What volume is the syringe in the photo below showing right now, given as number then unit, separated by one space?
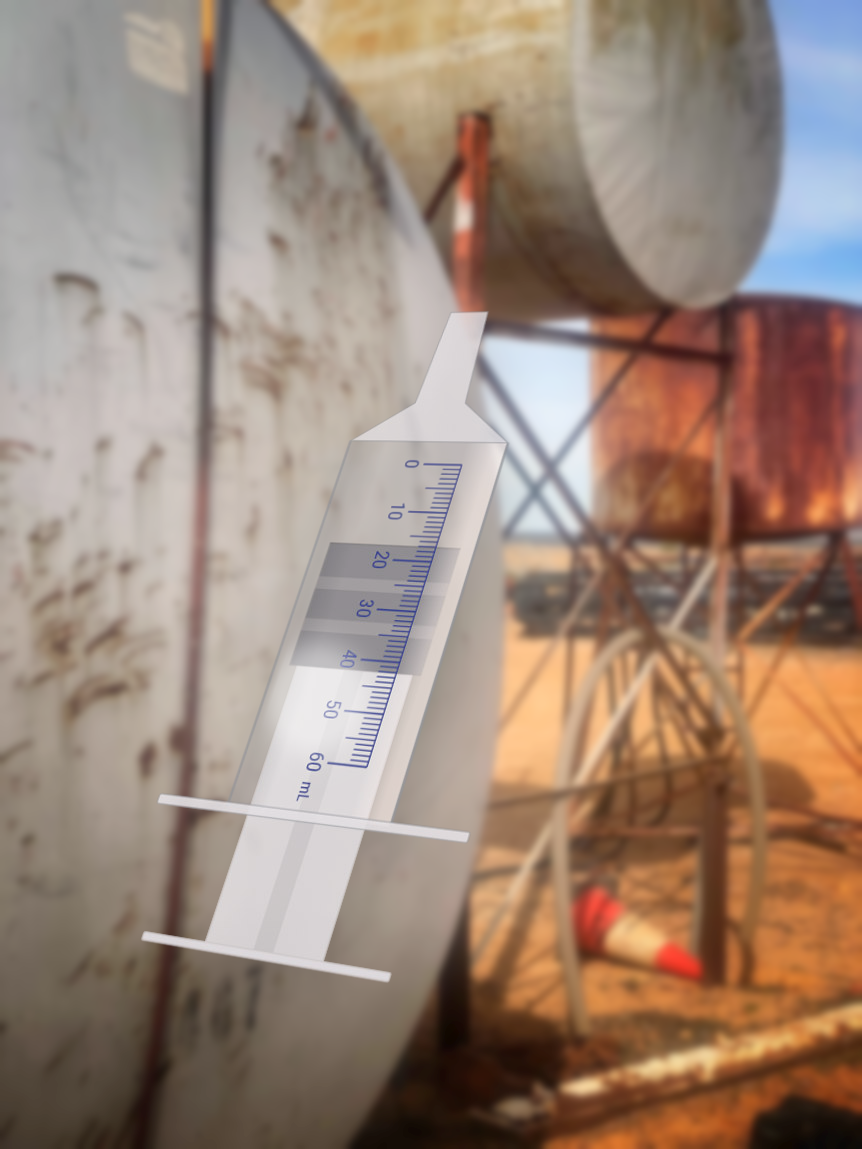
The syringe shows 17 mL
